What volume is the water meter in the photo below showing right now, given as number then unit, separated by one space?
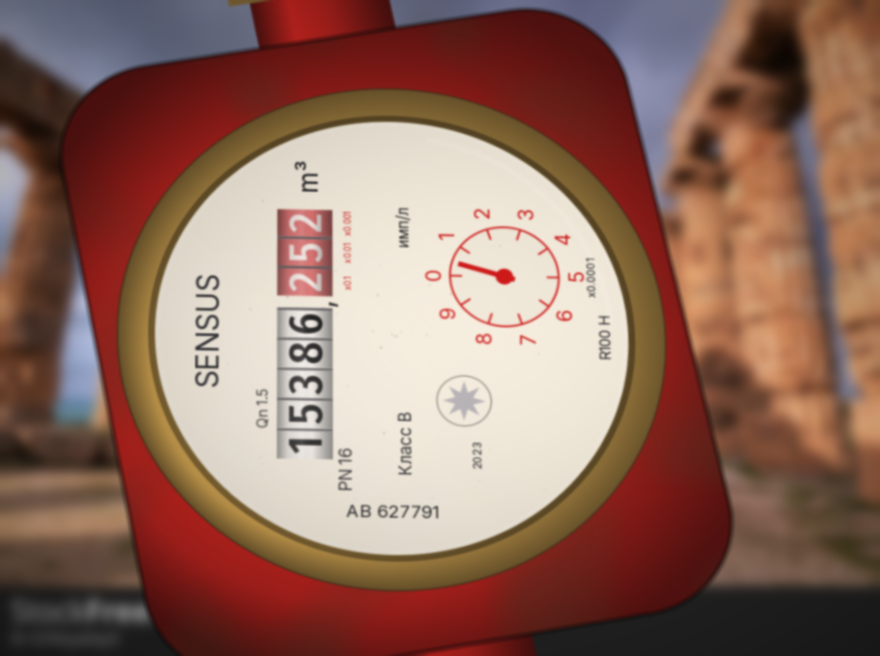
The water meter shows 15386.2520 m³
